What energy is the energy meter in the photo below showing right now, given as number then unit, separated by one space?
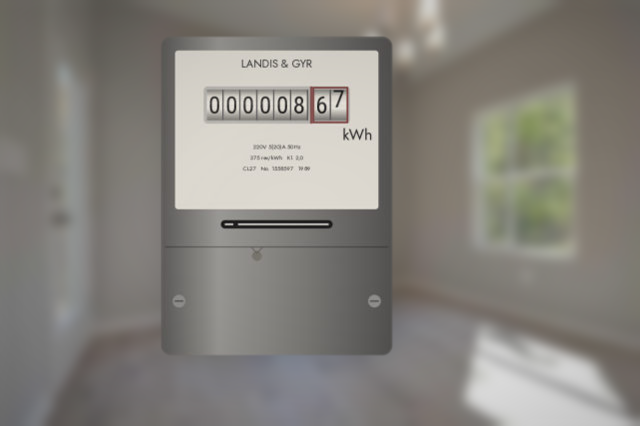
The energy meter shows 8.67 kWh
